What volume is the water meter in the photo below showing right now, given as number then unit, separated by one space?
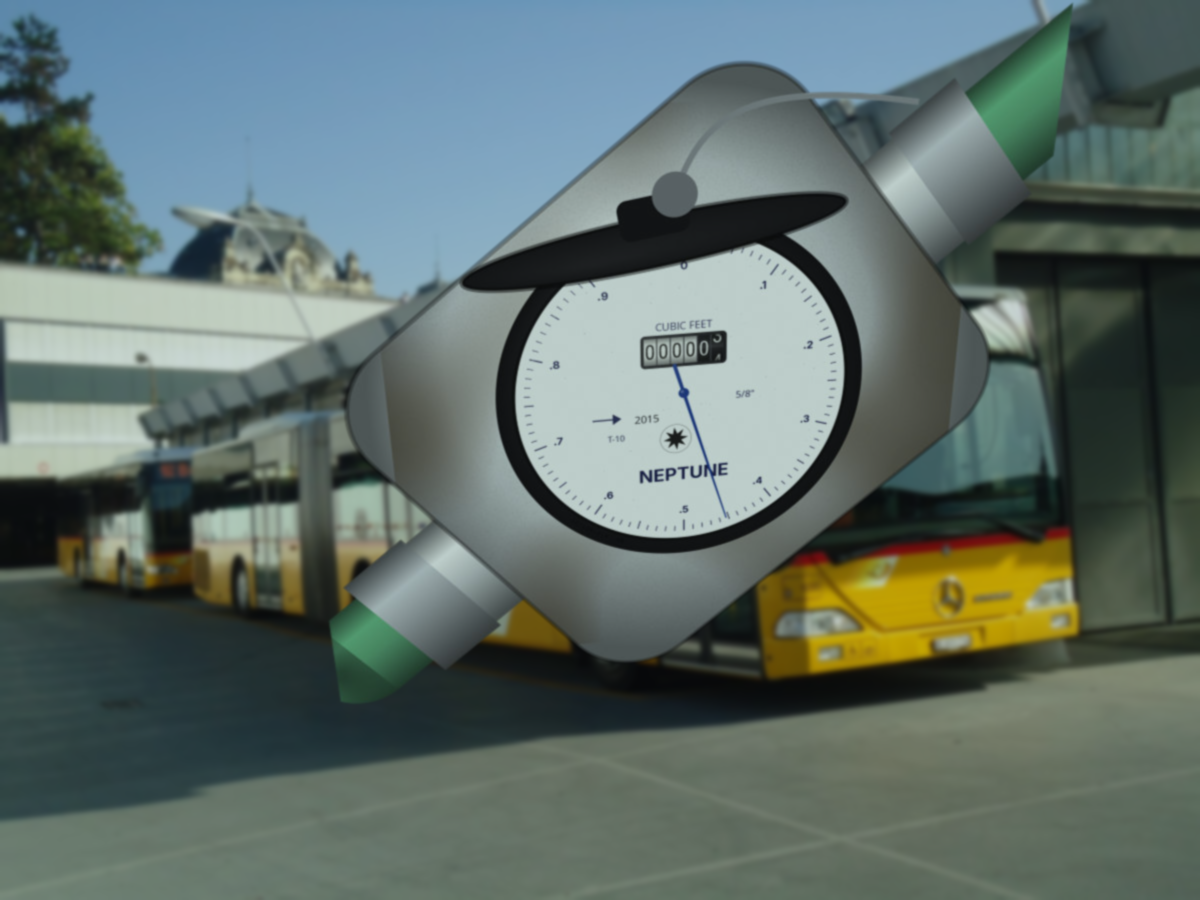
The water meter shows 3.45 ft³
